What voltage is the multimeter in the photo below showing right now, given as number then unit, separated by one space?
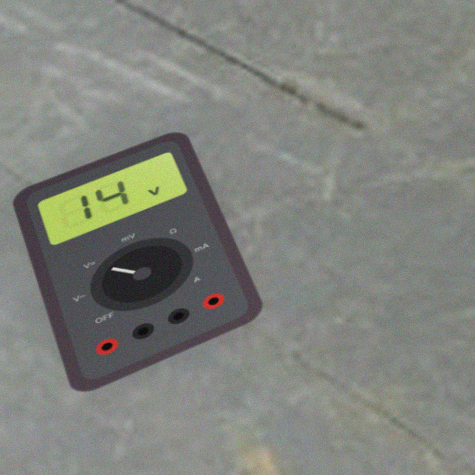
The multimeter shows 14 V
